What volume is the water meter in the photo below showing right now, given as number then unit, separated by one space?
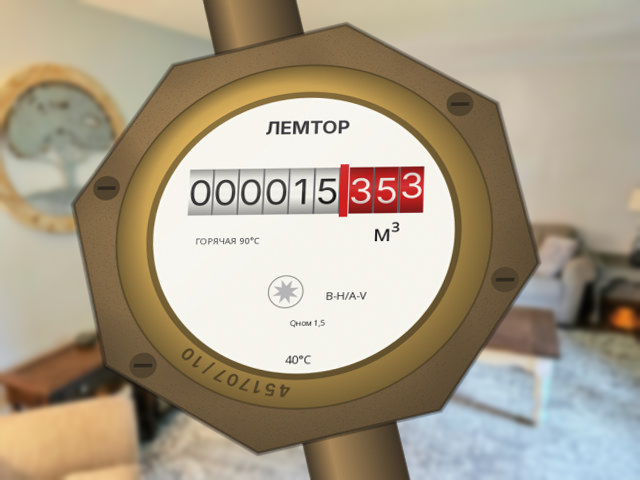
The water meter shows 15.353 m³
